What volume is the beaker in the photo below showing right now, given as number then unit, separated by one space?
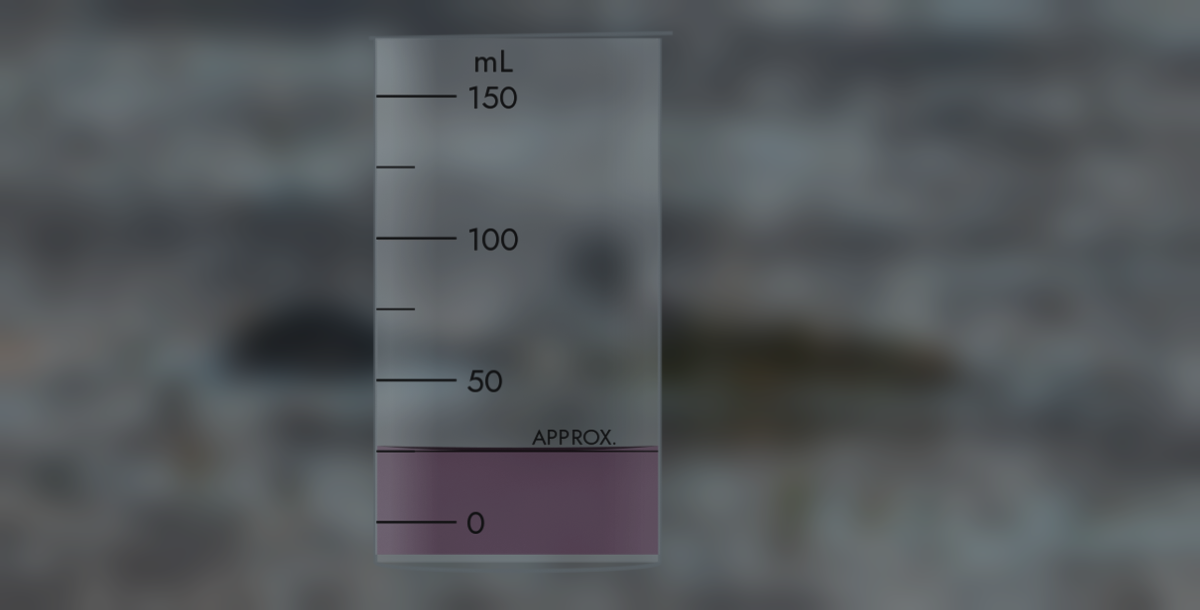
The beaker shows 25 mL
